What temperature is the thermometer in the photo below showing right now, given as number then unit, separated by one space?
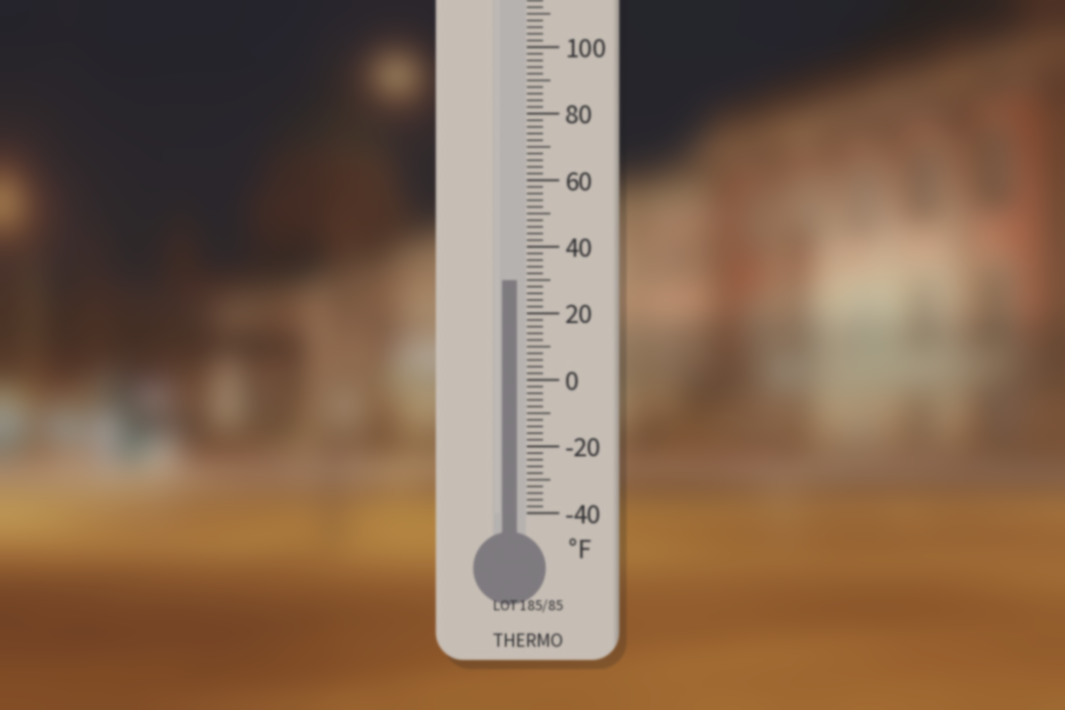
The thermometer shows 30 °F
